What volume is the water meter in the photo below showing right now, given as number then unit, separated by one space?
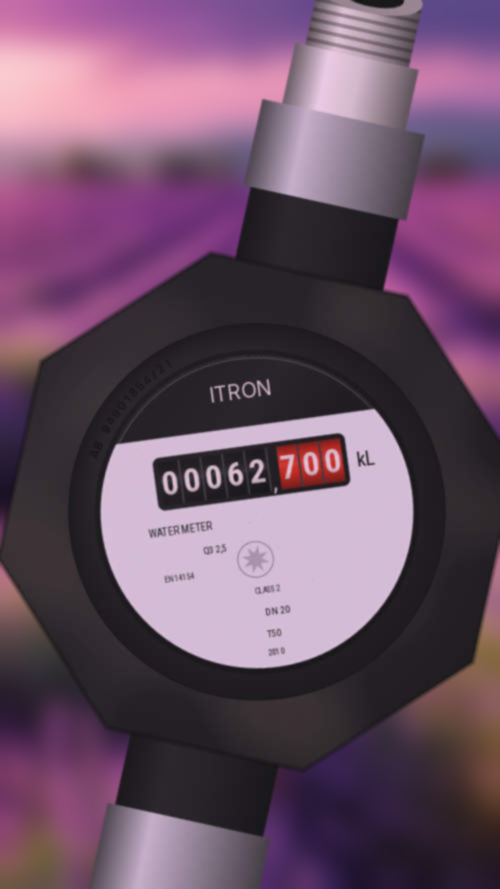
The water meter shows 62.700 kL
